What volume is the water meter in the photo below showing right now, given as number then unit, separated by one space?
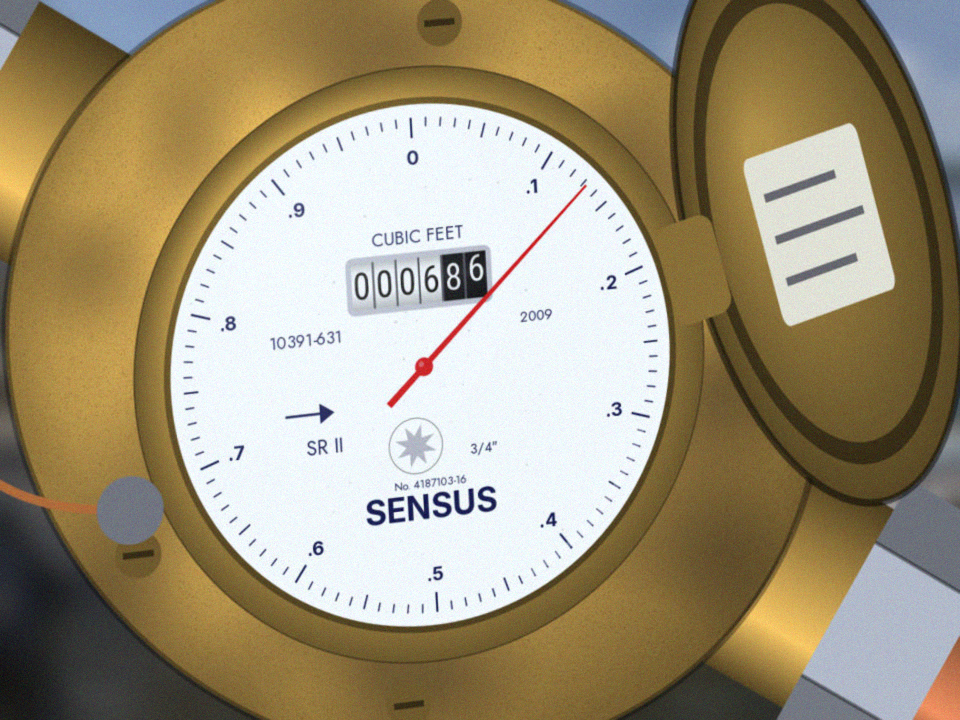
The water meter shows 686.13 ft³
